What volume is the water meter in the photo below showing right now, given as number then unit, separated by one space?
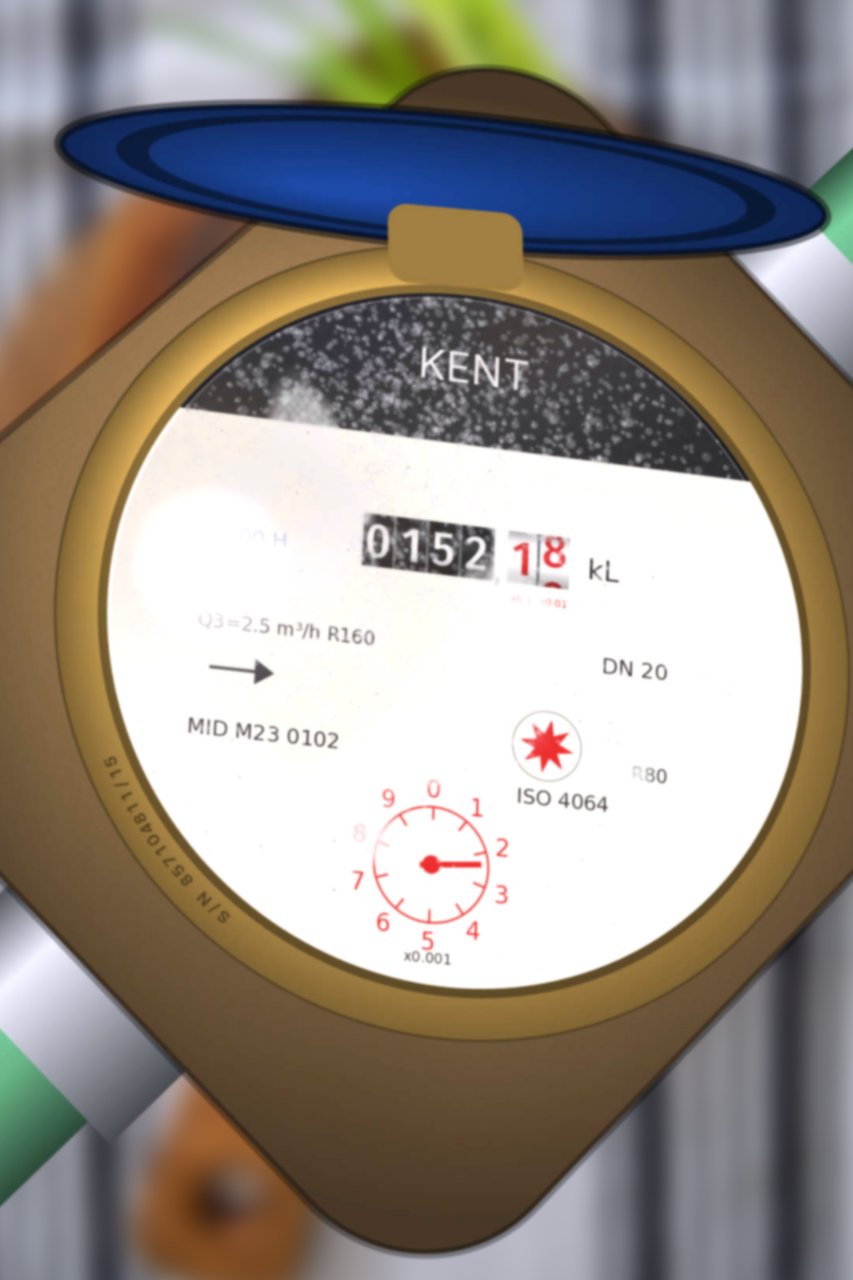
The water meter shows 152.182 kL
